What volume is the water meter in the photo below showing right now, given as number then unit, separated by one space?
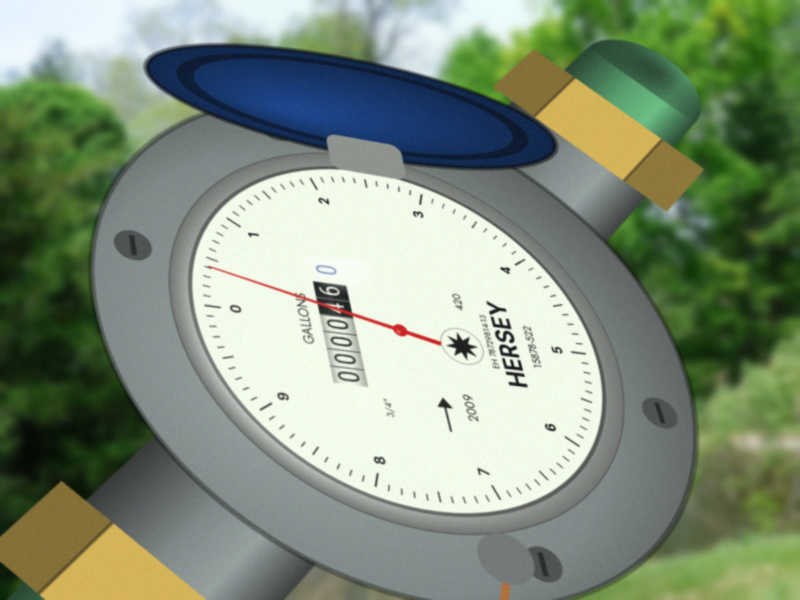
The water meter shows 460.4 gal
